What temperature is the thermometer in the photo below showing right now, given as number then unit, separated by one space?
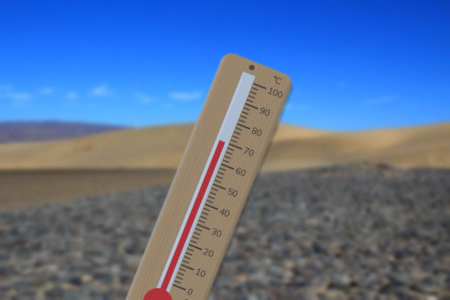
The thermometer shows 70 °C
